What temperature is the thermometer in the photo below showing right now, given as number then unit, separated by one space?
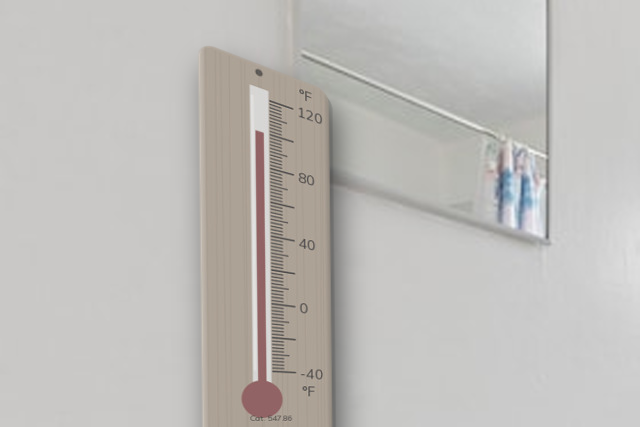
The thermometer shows 100 °F
